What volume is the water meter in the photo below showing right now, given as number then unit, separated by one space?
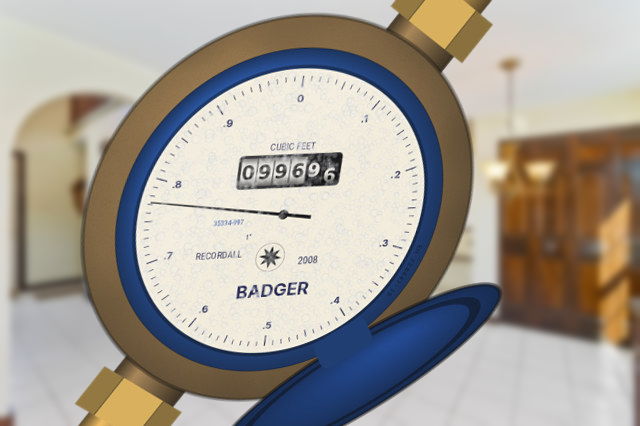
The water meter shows 99695.77 ft³
